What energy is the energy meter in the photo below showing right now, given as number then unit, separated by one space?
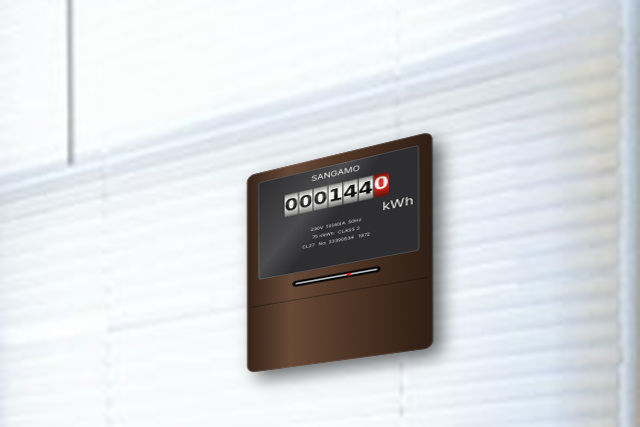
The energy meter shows 144.0 kWh
